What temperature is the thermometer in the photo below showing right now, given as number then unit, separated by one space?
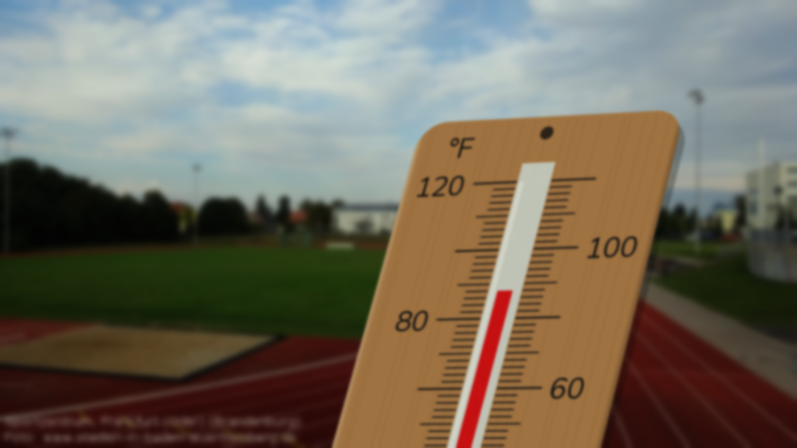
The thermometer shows 88 °F
